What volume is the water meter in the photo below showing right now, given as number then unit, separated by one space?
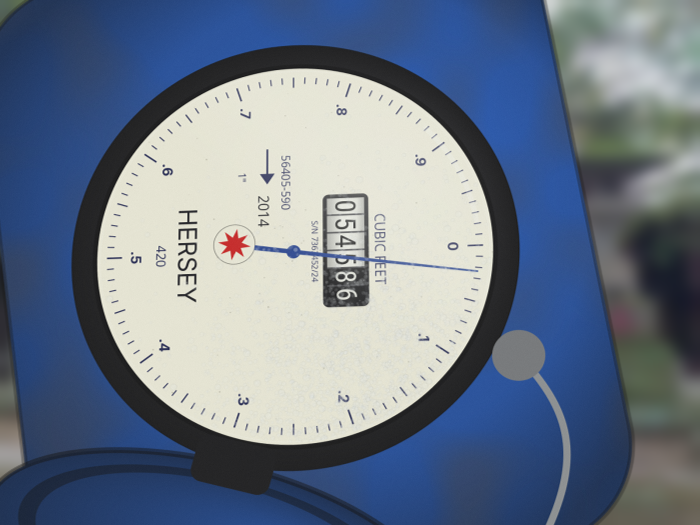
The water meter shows 54586.02 ft³
